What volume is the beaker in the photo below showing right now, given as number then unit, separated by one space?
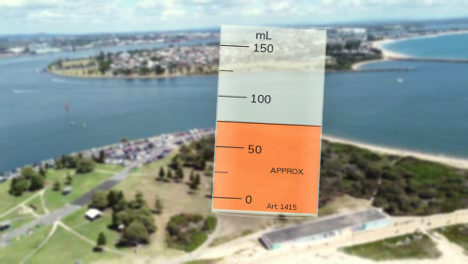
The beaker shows 75 mL
